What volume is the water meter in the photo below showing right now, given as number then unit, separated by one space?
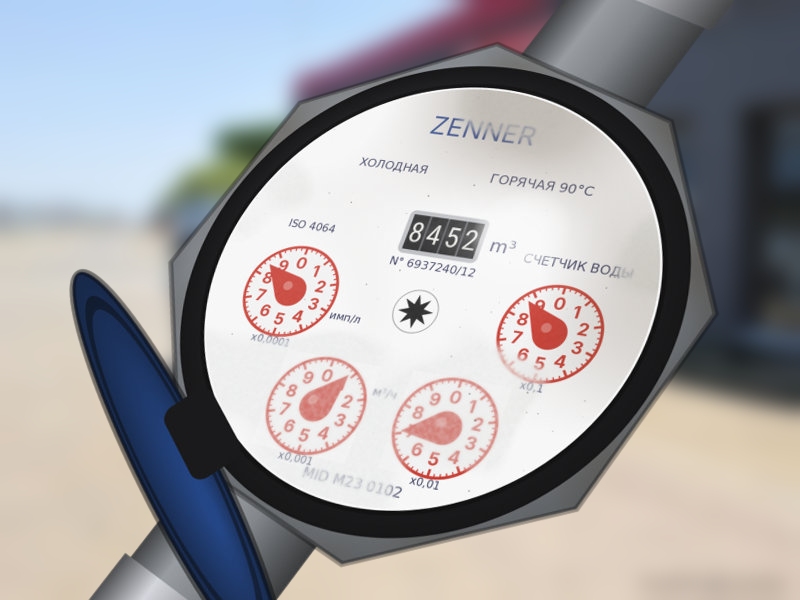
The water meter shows 8452.8708 m³
